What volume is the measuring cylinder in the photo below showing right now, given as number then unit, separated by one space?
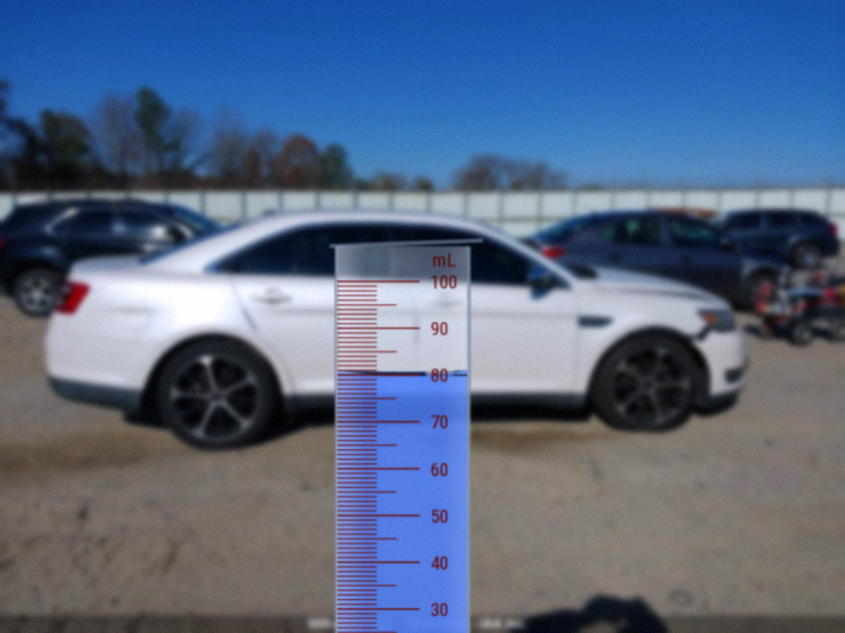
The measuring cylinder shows 80 mL
